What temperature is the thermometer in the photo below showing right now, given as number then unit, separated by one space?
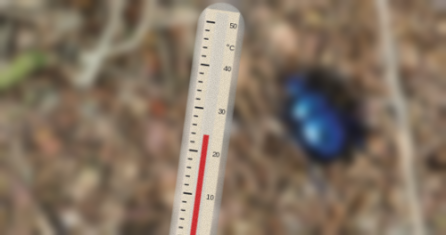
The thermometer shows 24 °C
